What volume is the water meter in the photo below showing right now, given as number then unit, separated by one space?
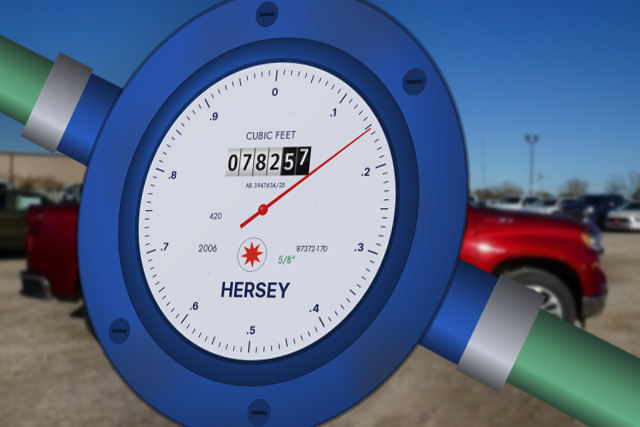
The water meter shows 78257.15 ft³
